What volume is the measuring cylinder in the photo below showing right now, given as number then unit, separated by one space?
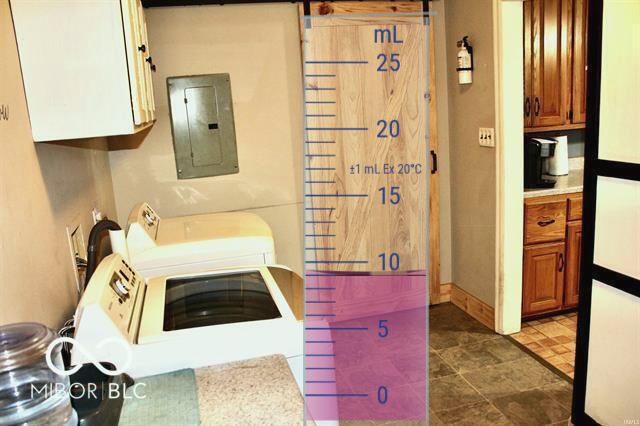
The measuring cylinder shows 9 mL
